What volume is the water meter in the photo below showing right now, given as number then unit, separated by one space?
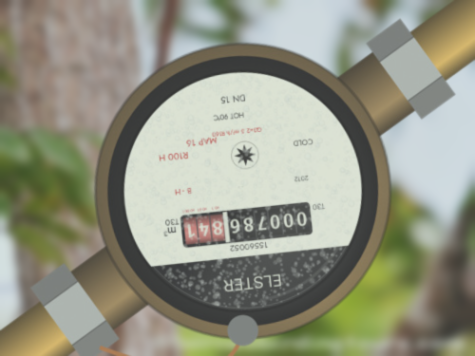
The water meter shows 786.841 m³
